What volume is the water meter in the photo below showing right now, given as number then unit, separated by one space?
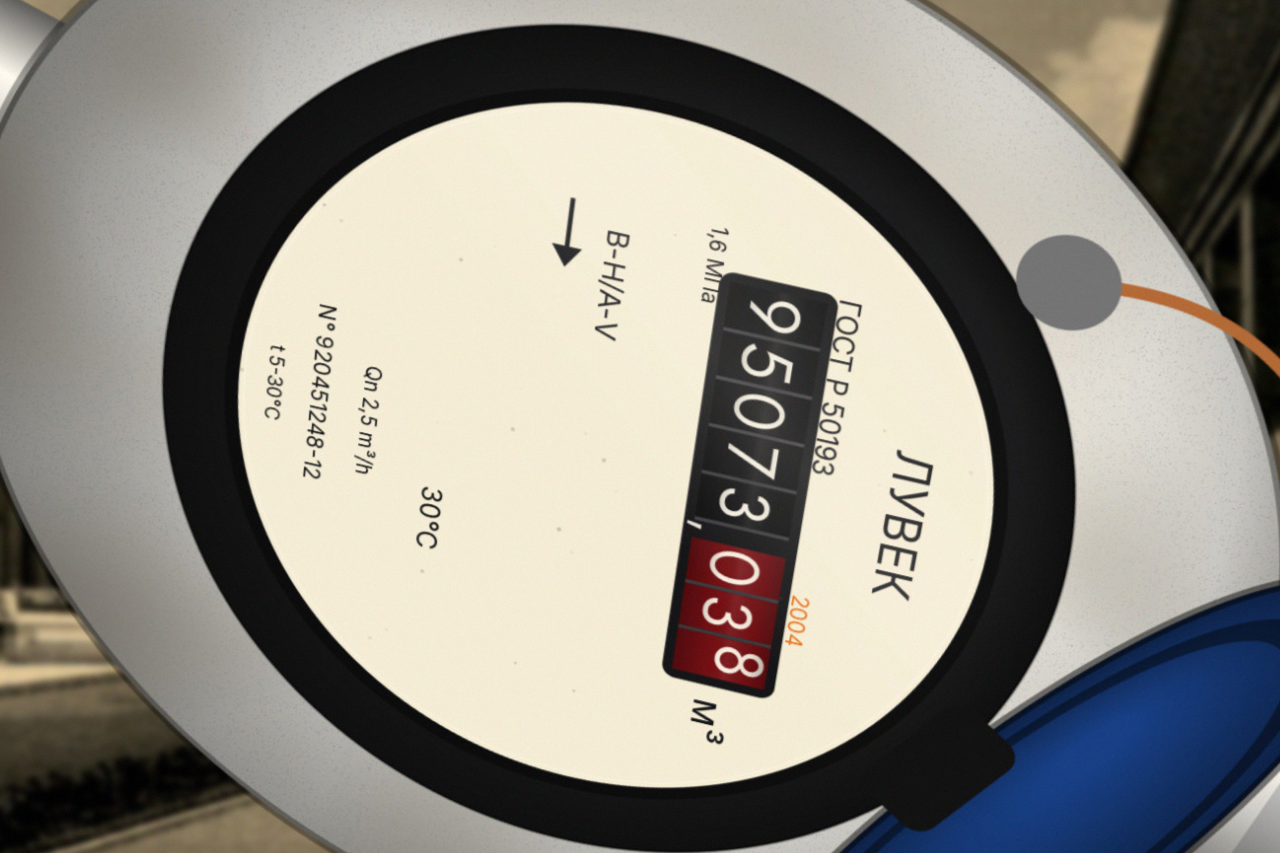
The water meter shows 95073.038 m³
